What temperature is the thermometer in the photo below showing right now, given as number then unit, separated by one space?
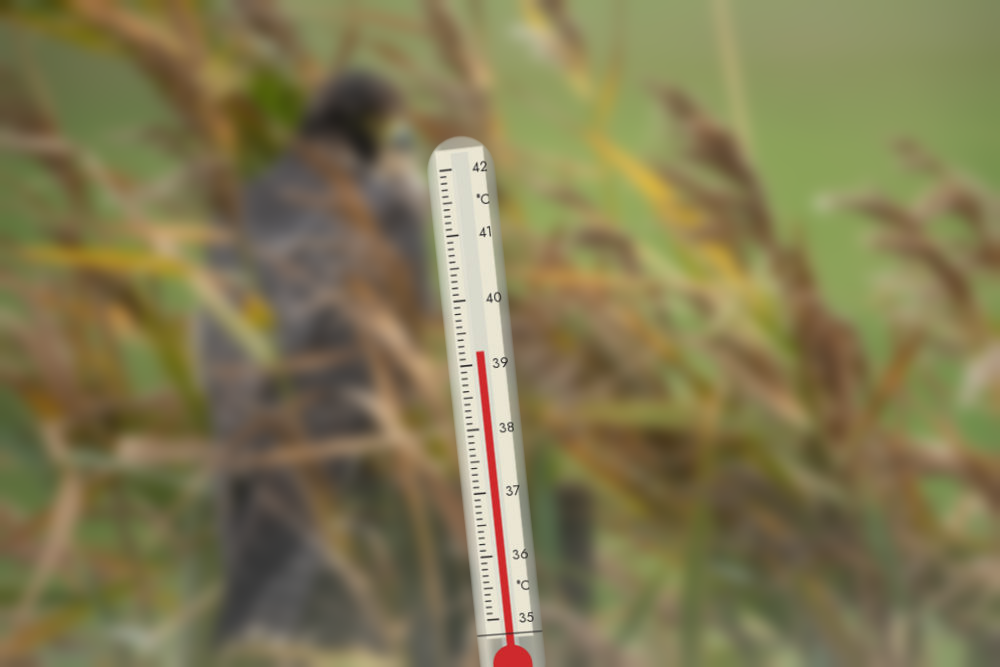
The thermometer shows 39.2 °C
